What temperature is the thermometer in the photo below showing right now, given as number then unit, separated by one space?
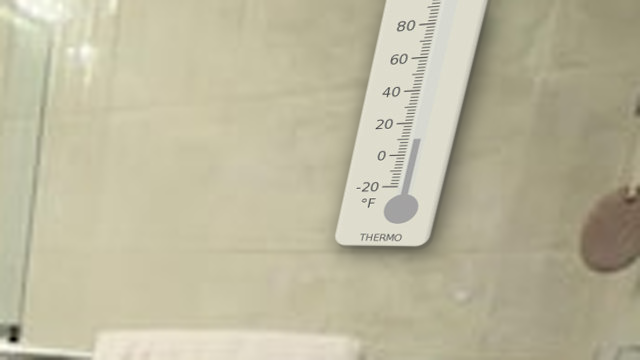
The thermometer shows 10 °F
